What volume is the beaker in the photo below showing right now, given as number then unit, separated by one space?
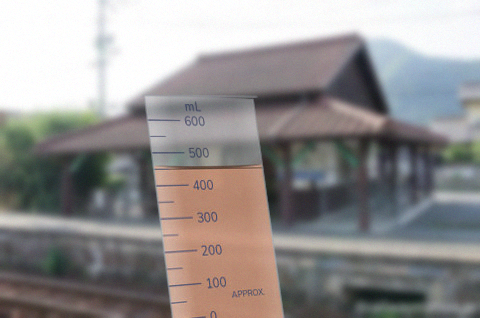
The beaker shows 450 mL
